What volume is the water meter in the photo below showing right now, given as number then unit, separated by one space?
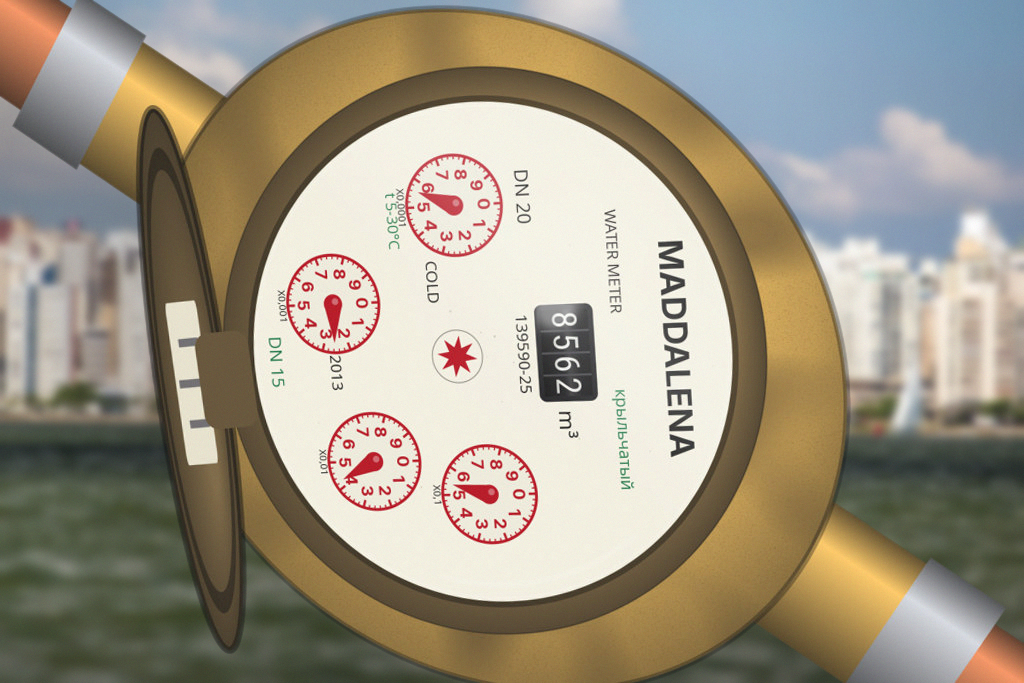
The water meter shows 8562.5425 m³
